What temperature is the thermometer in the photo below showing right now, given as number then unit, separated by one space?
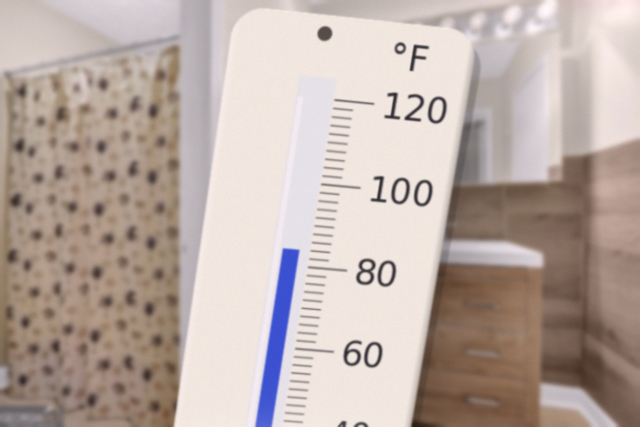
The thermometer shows 84 °F
